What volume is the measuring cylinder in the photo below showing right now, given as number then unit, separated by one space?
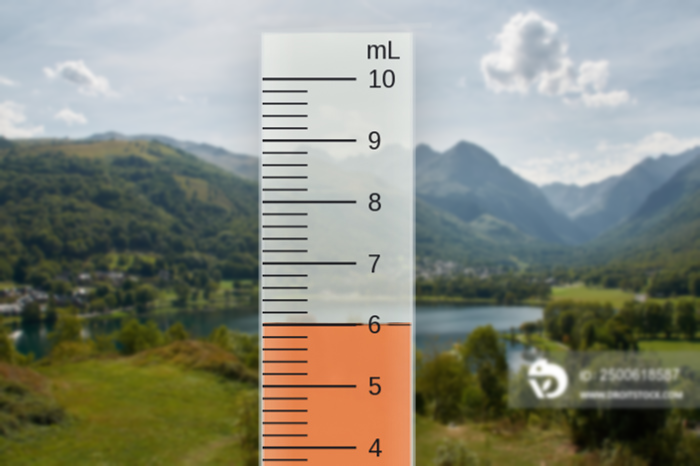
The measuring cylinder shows 6 mL
